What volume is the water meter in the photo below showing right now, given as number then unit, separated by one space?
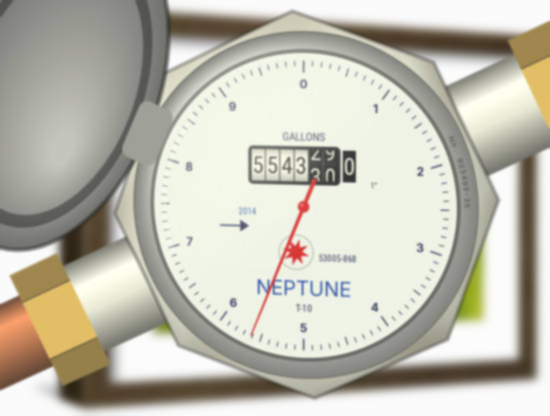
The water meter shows 5543295.6 gal
